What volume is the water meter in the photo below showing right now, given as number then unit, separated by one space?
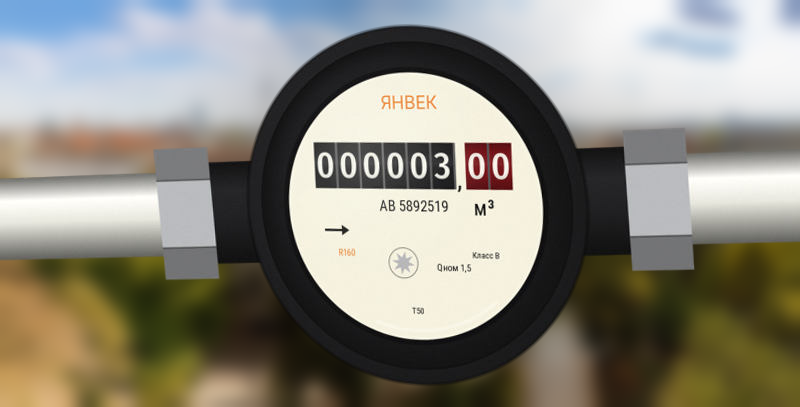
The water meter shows 3.00 m³
